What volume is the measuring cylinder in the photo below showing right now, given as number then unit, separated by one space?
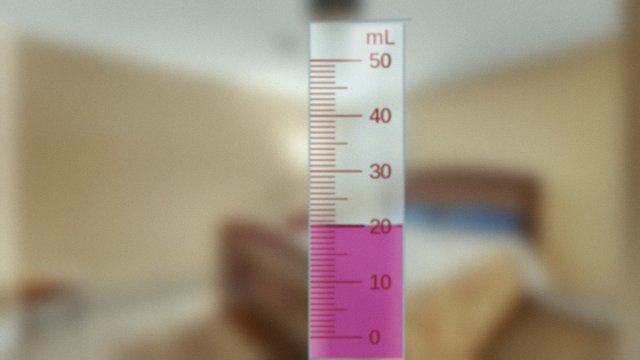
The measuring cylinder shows 20 mL
